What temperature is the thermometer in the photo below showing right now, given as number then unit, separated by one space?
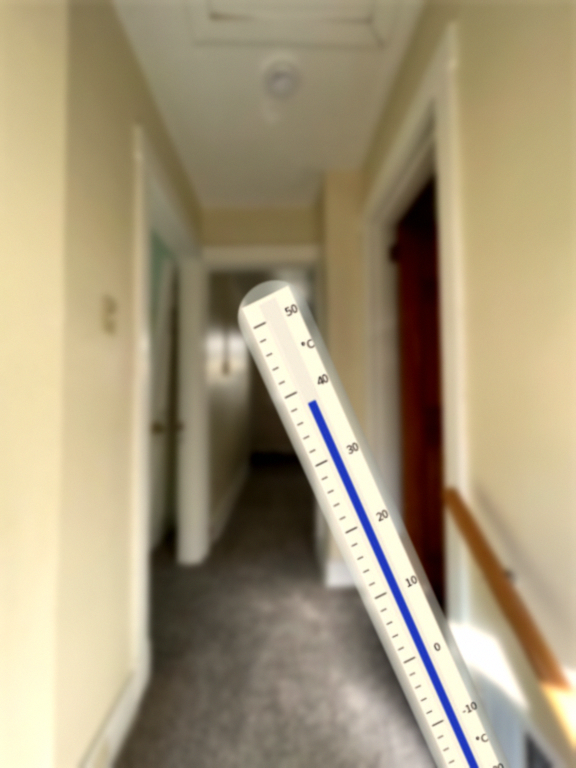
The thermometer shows 38 °C
